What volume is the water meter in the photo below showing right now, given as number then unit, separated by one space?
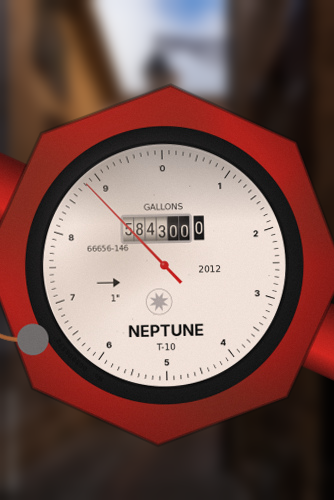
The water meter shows 5842998.8 gal
